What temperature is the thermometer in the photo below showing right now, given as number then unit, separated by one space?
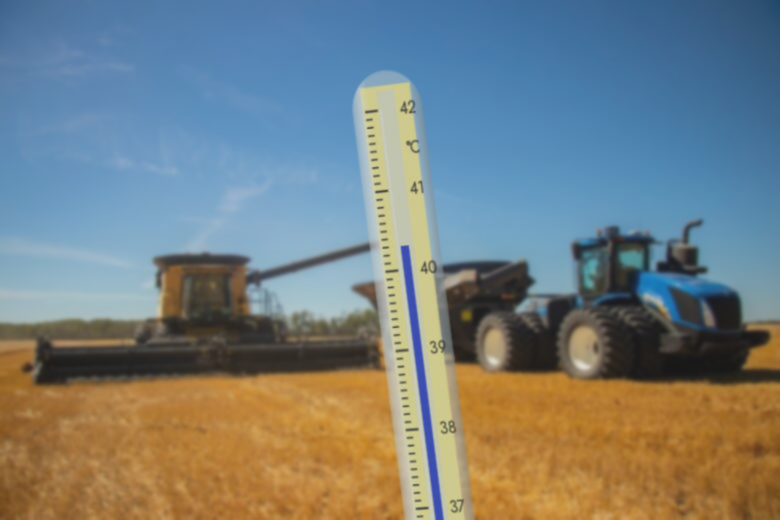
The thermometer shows 40.3 °C
